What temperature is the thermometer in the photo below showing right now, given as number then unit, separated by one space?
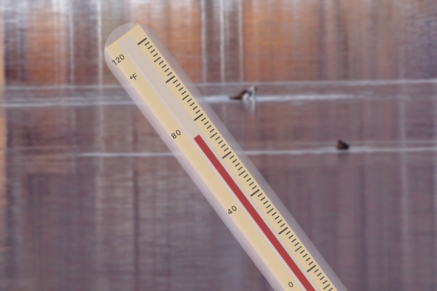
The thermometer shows 74 °F
